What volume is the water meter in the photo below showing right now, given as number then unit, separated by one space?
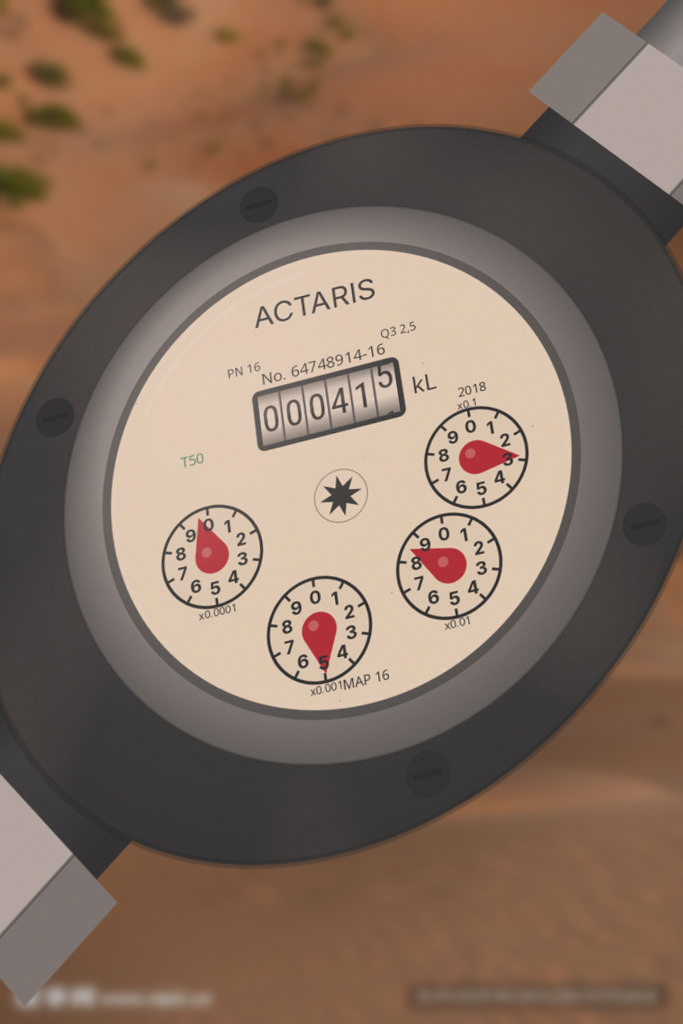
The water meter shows 415.2849 kL
